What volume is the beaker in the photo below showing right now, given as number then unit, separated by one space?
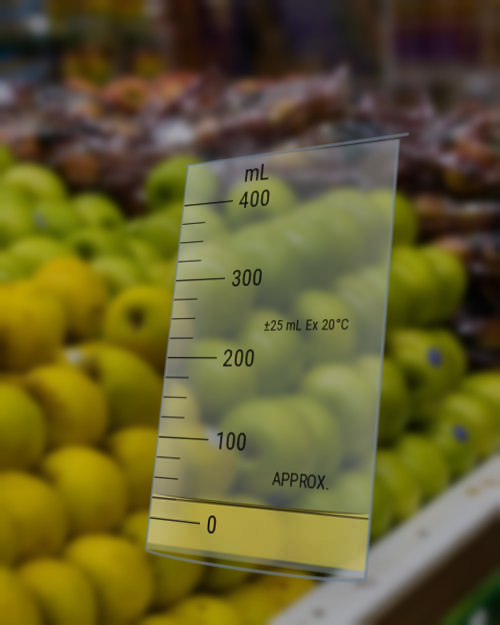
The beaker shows 25 mL
